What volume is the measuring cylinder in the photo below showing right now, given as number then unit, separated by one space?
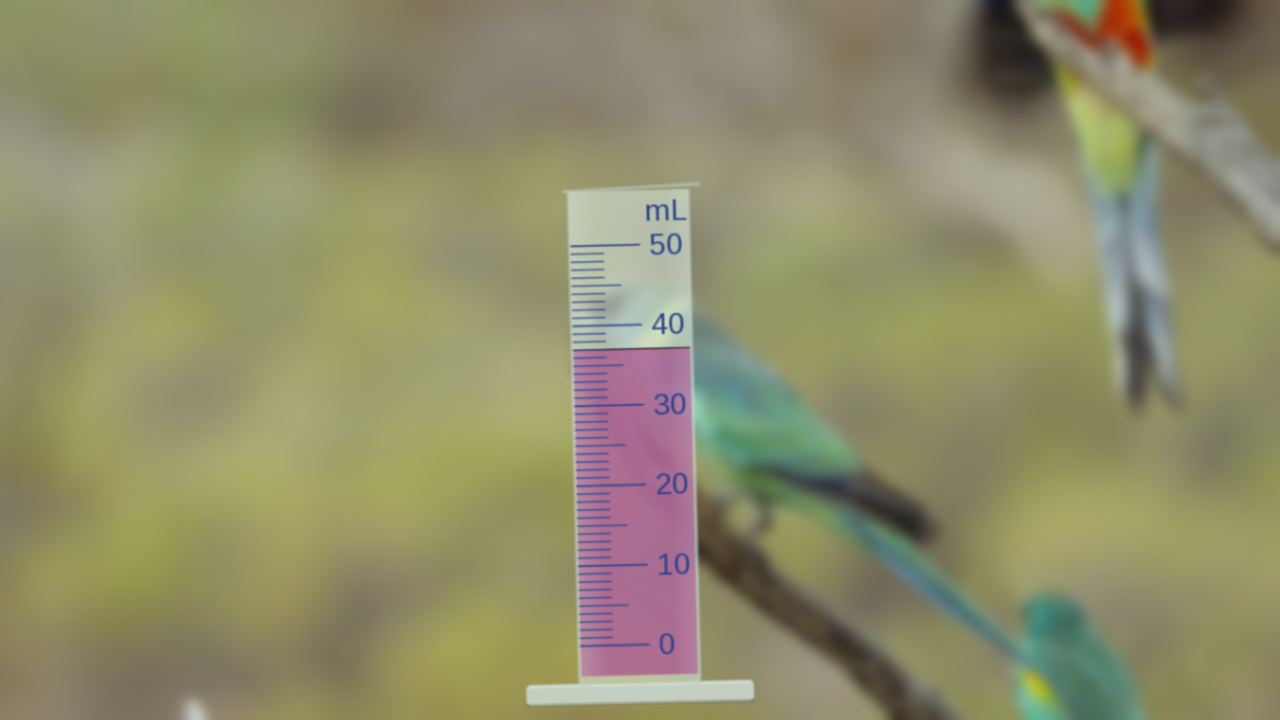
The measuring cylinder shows 37 mL
